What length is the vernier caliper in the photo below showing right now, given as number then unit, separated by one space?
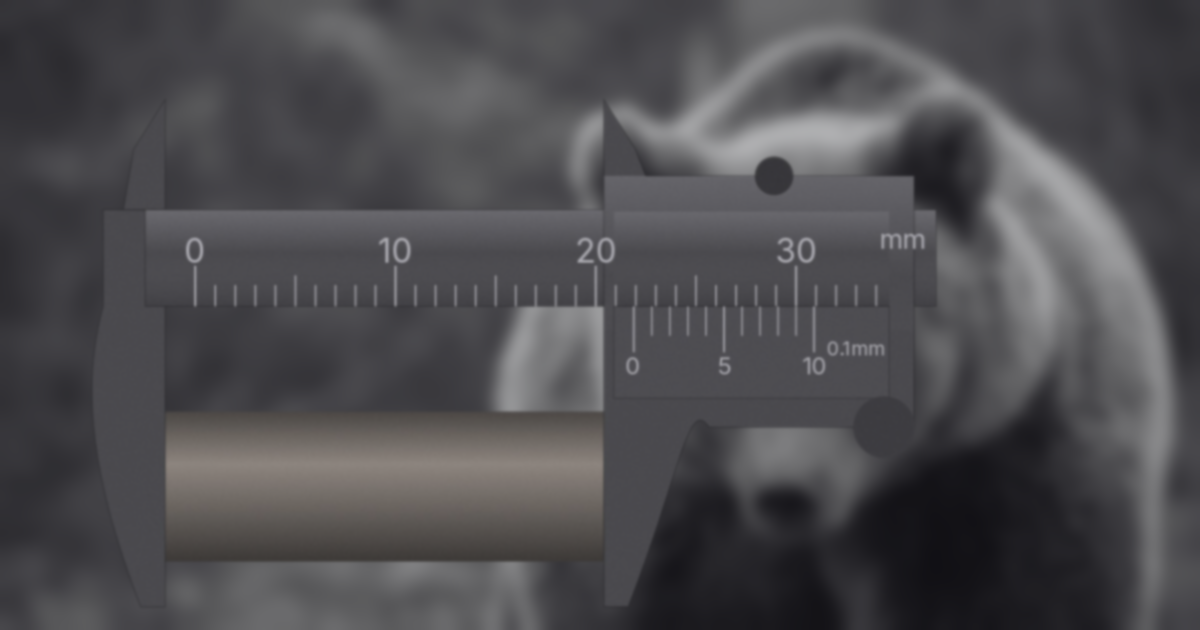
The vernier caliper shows 21.9 mm
